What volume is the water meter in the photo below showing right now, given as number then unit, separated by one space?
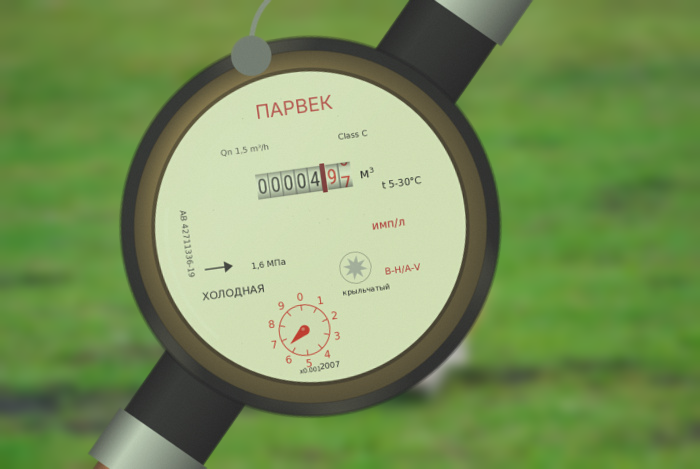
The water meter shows 4.966 m³
